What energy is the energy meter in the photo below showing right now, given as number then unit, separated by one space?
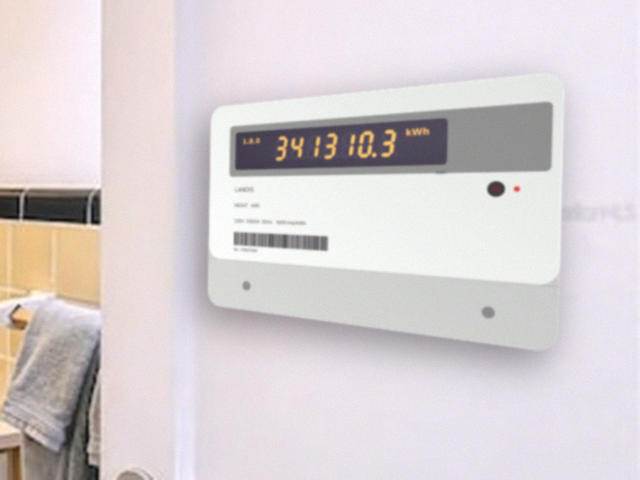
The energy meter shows 341310.3 kWh
